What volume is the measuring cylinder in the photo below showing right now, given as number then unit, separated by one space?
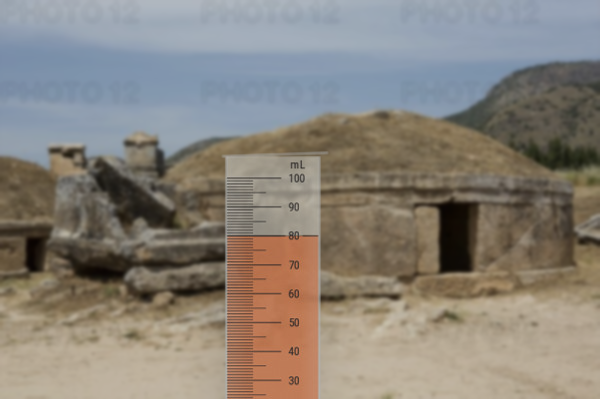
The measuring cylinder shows 80 mL
